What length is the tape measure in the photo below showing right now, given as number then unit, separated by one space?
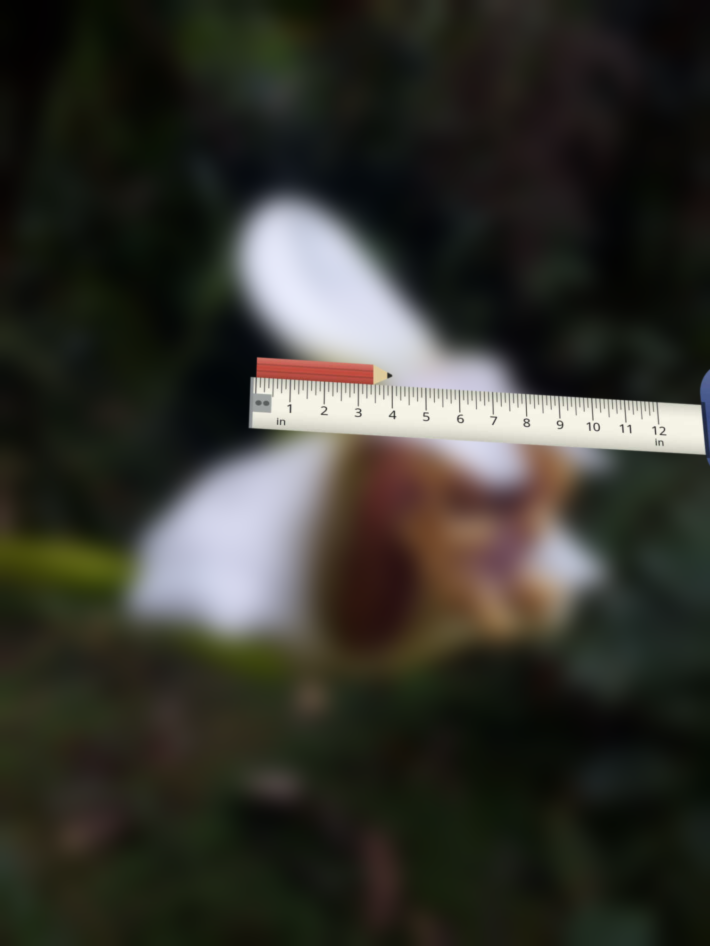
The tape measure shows 4 in
